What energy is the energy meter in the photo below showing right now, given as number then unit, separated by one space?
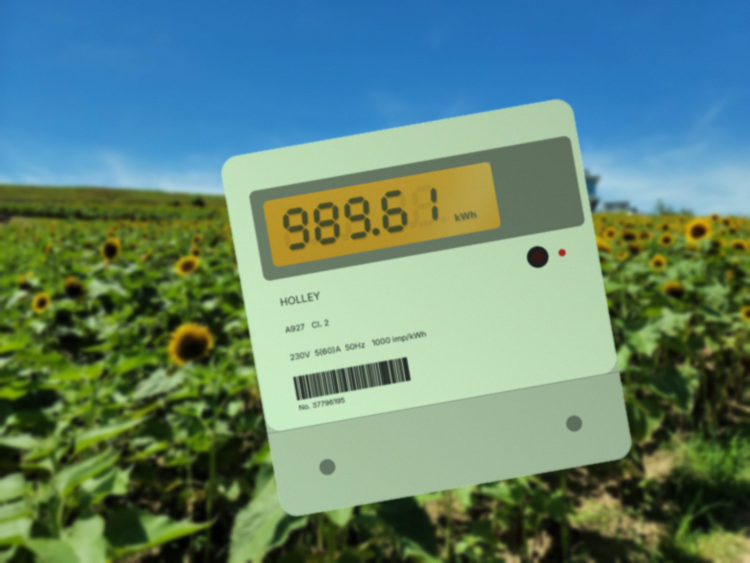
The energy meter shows 989.61 kWh
